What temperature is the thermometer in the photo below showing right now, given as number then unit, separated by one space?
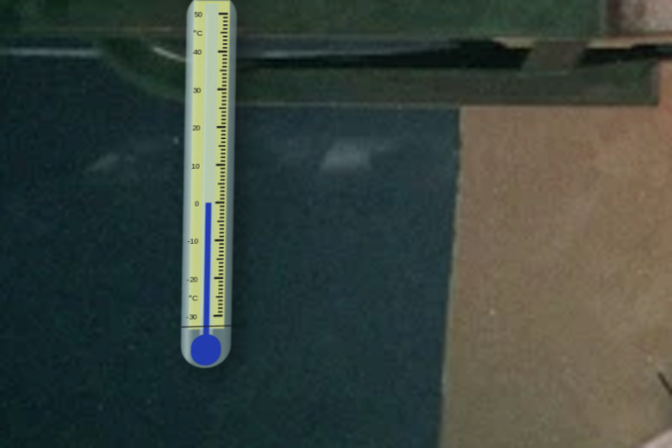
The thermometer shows 0 °C
